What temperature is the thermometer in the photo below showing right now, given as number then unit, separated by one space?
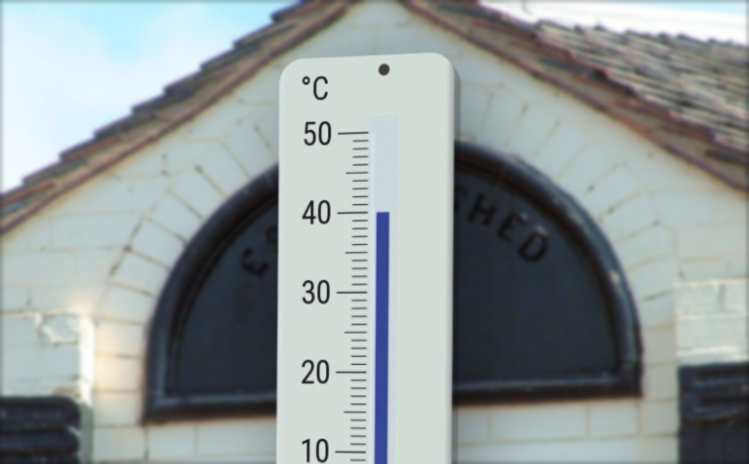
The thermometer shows 40 °C
